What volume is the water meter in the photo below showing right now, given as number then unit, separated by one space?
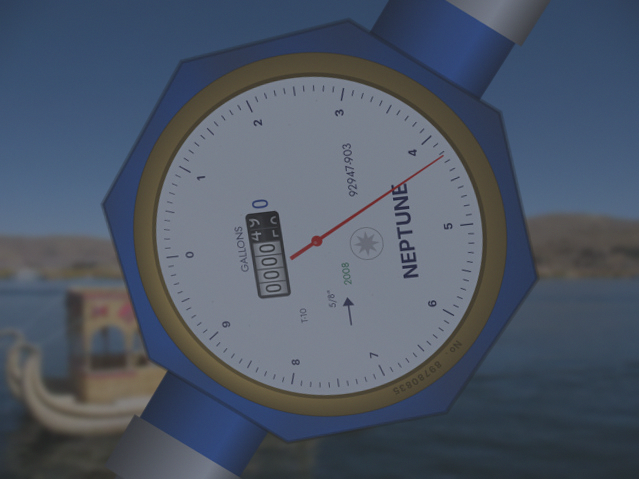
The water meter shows 494.2 gal
